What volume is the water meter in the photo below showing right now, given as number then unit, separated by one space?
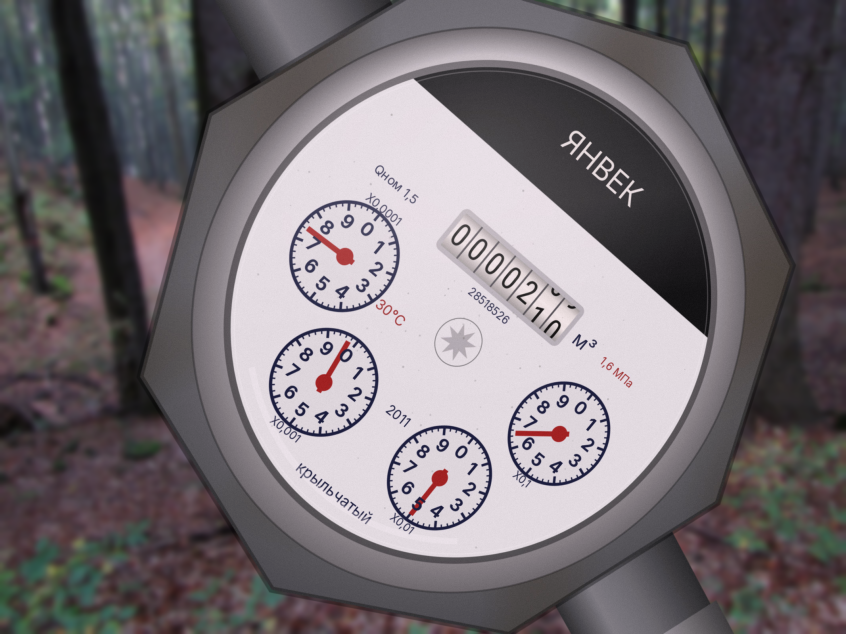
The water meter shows 209.6497 m³
